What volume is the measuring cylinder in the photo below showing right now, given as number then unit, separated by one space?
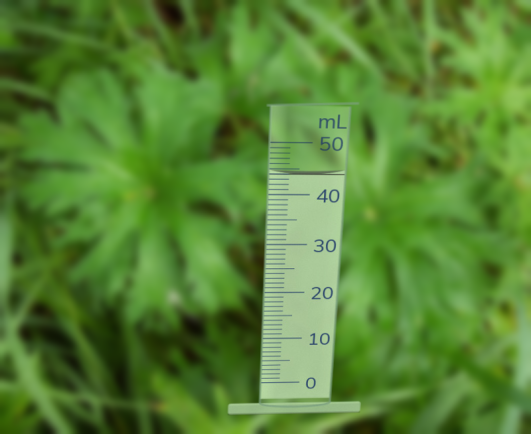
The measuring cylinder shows 44 mL
